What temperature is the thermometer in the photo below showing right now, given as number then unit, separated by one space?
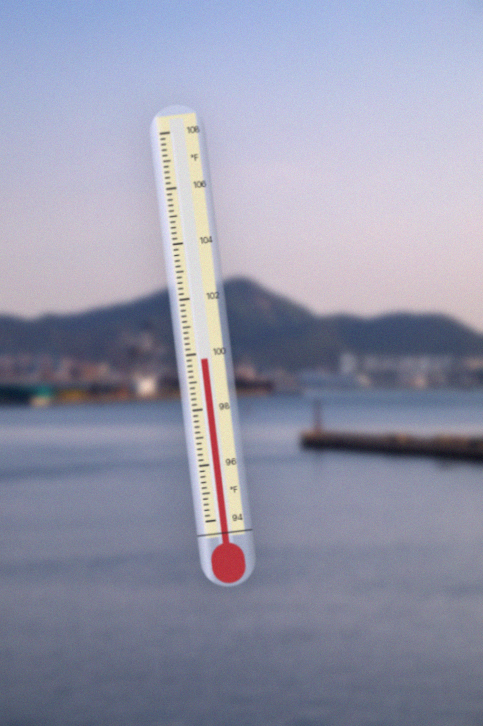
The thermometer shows 99.8 °F
